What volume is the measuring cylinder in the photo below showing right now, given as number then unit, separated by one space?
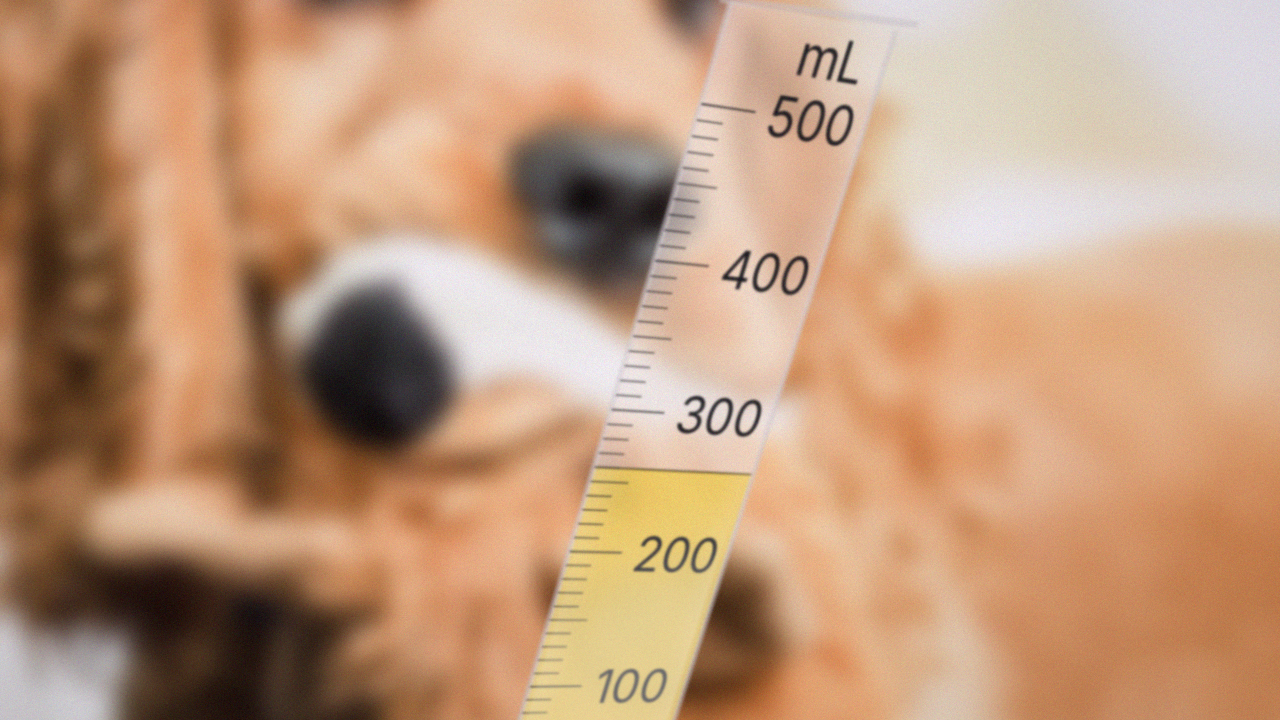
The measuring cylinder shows 260 mL
